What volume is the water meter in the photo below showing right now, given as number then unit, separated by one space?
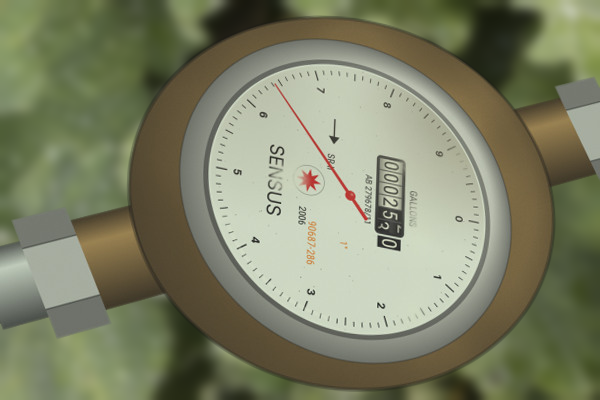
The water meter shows 2526.4 gal
